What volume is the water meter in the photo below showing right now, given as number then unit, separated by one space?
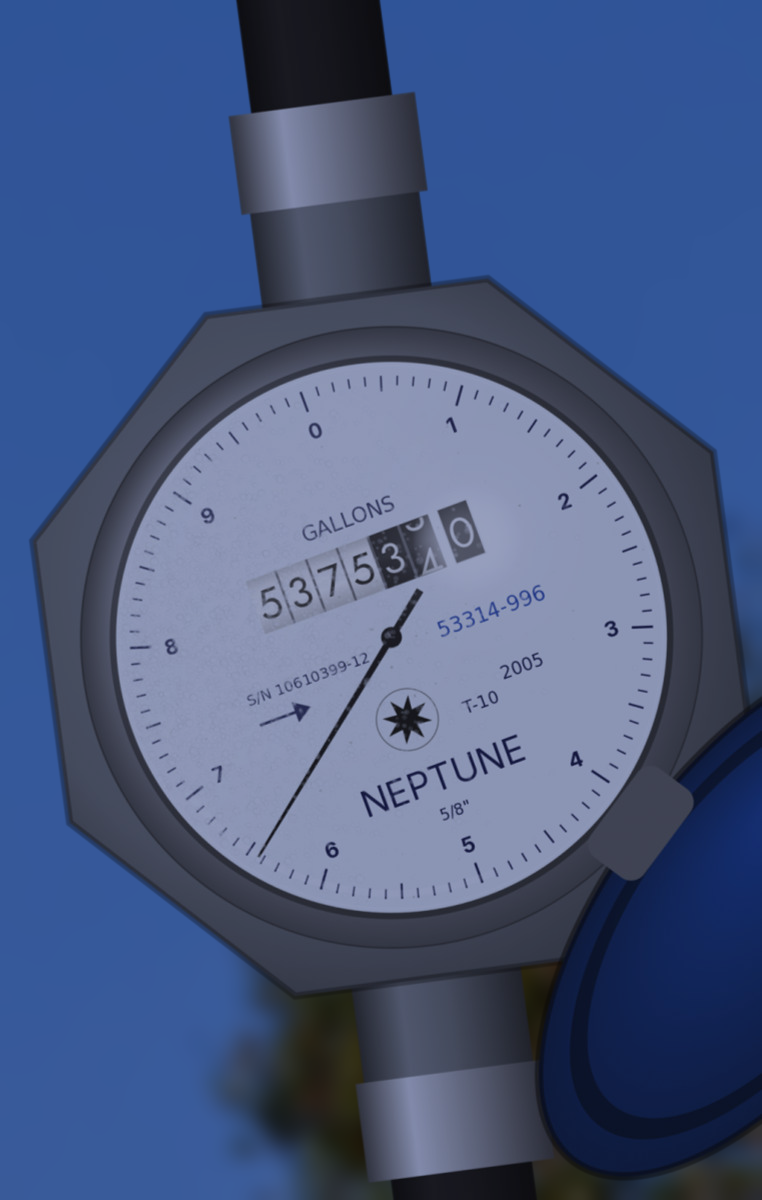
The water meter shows 5375336.4 gal
